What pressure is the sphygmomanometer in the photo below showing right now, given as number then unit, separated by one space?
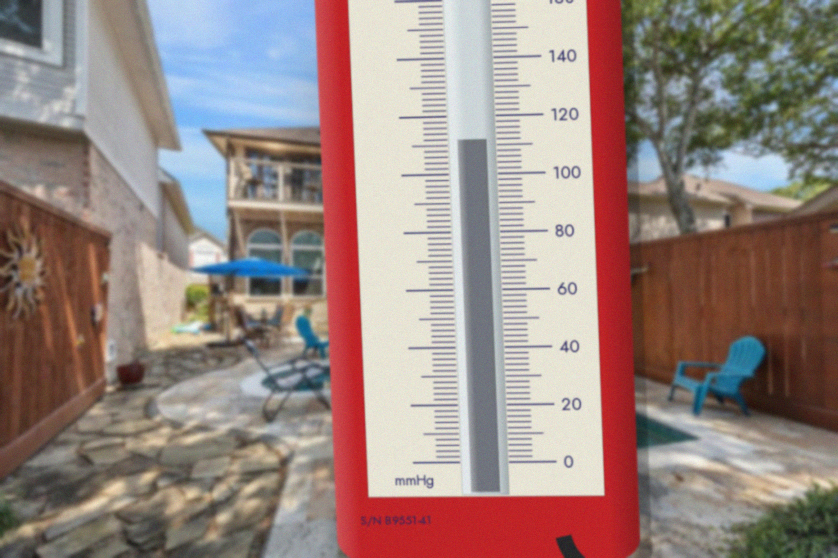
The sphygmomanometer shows 112 mmHg
